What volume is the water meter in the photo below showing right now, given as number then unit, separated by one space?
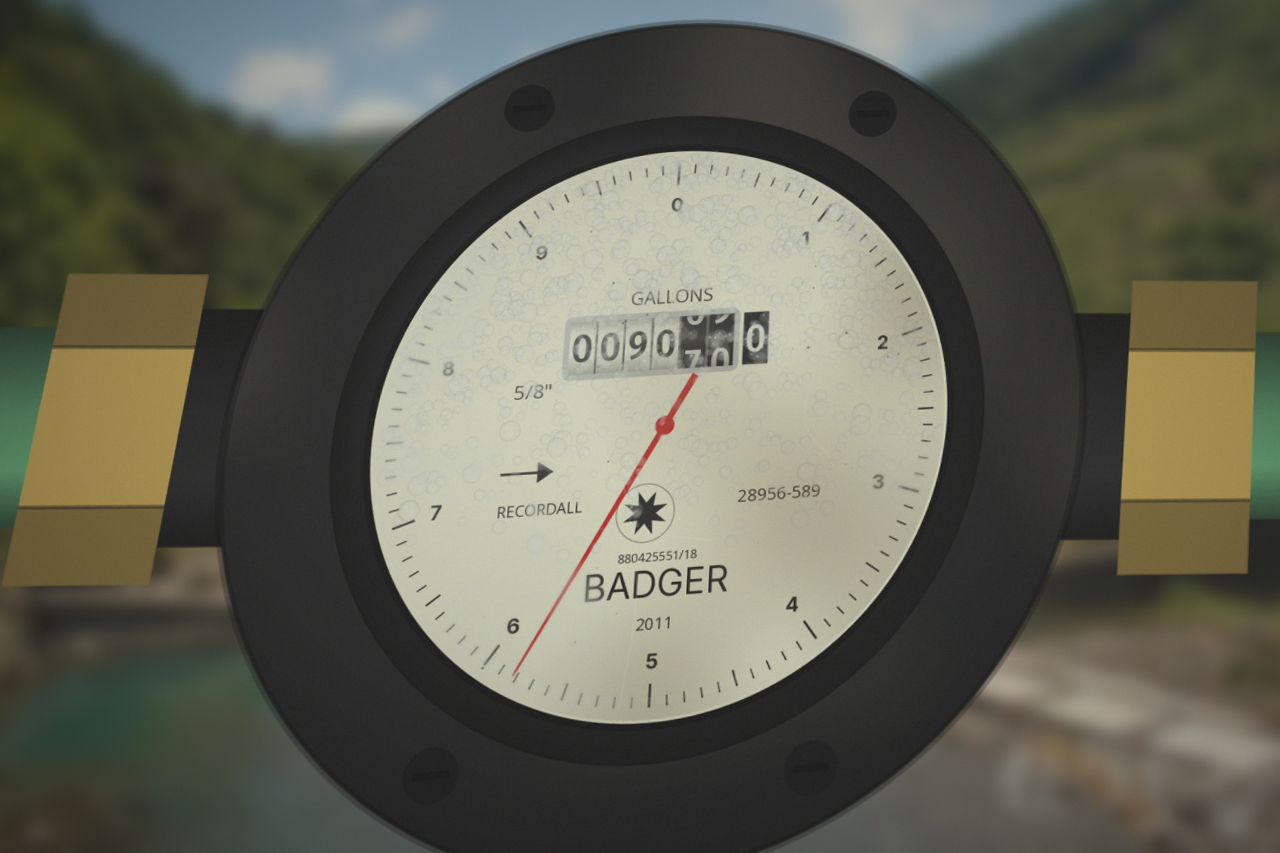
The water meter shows 90695.8 gal
